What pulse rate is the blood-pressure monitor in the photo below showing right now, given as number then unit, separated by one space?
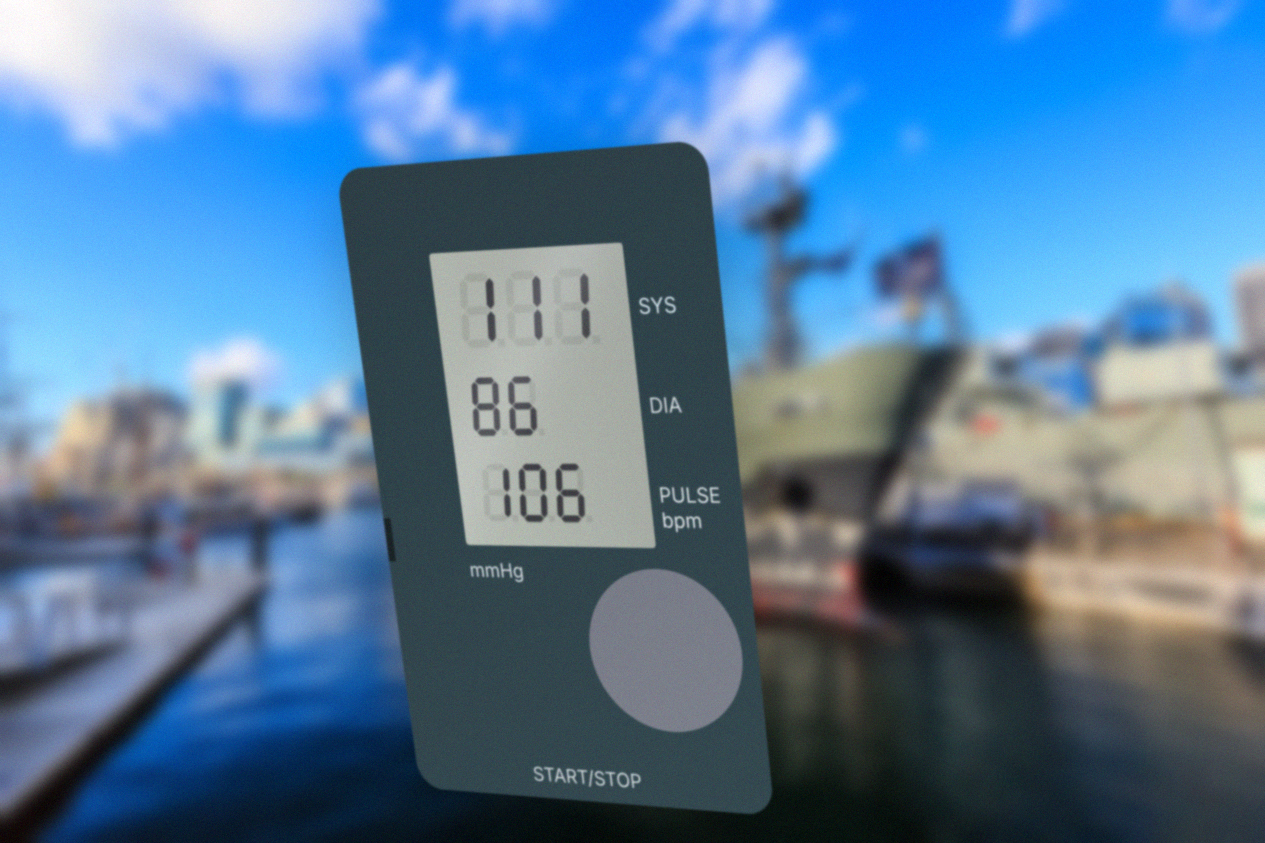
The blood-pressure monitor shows 106 bpm
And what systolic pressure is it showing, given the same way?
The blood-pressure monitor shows 111 mmHg
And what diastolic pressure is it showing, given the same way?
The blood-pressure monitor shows 86 mmHg
